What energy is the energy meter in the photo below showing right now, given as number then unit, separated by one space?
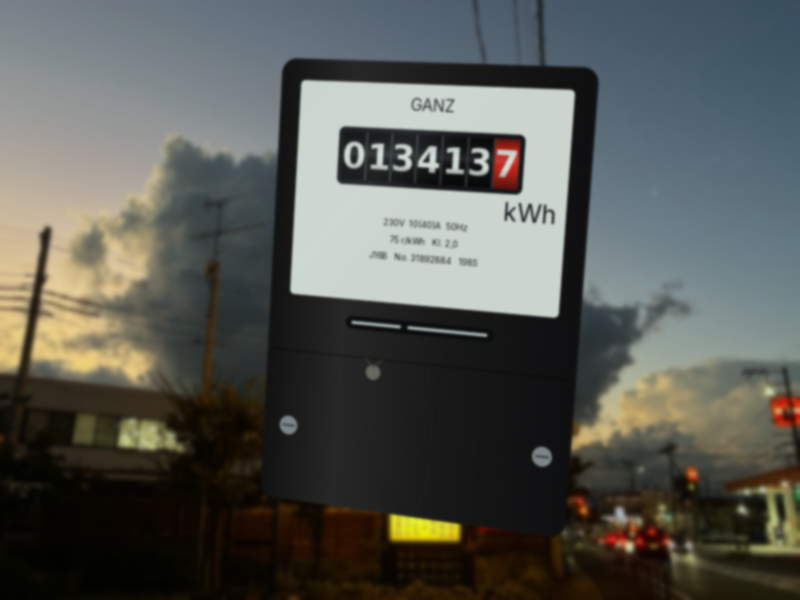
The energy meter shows 13413.7 kWh
